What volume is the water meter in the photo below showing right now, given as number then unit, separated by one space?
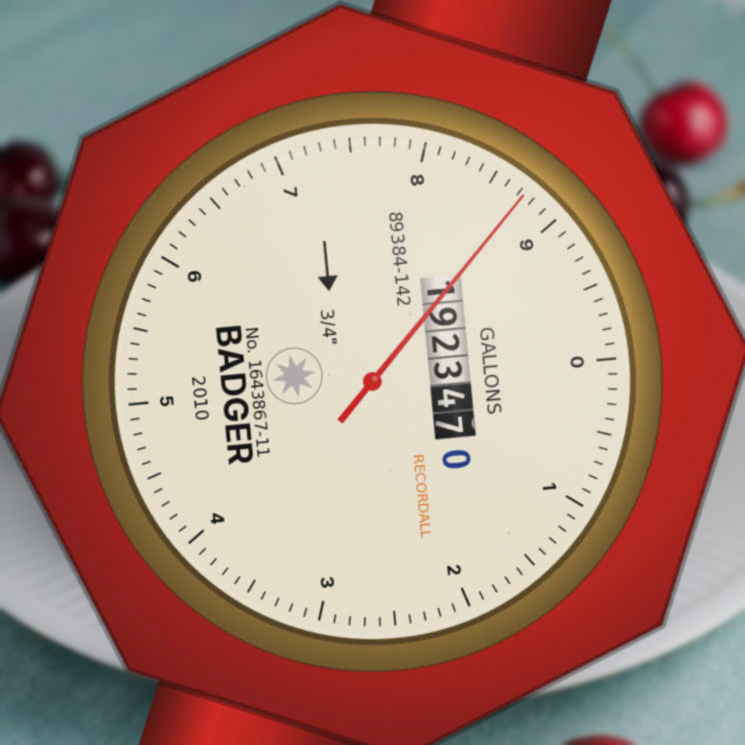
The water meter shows 1923468.7 gal
